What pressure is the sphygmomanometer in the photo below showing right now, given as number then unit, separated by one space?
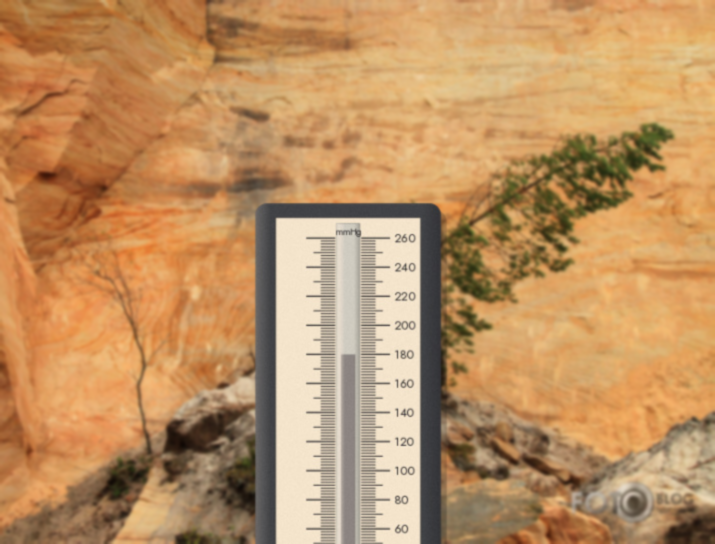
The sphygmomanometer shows 180 mmHg
